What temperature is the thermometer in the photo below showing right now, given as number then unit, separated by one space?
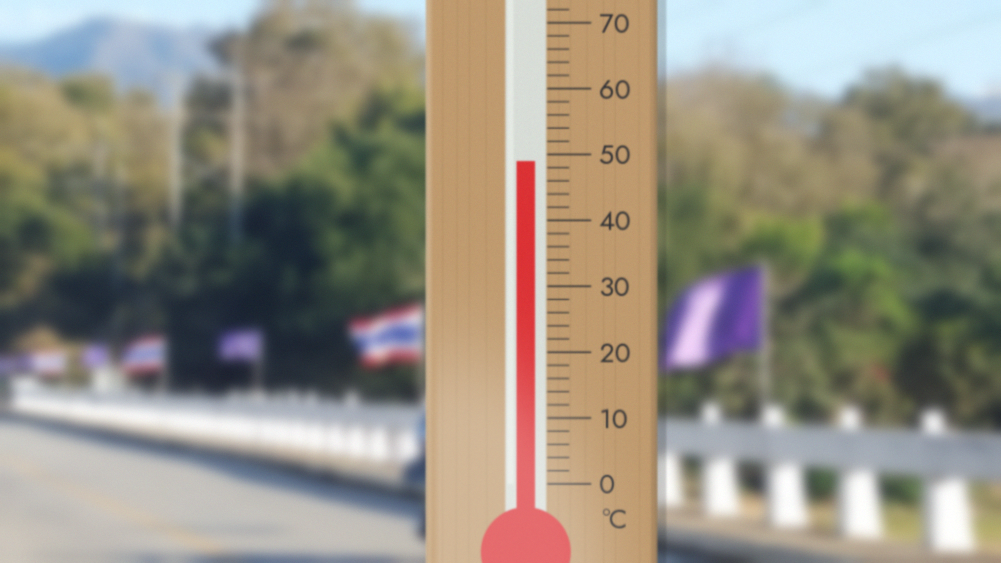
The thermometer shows 49 °C
